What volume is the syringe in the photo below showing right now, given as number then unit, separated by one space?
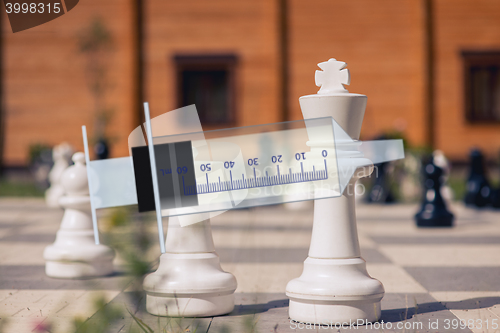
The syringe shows 55 mL
